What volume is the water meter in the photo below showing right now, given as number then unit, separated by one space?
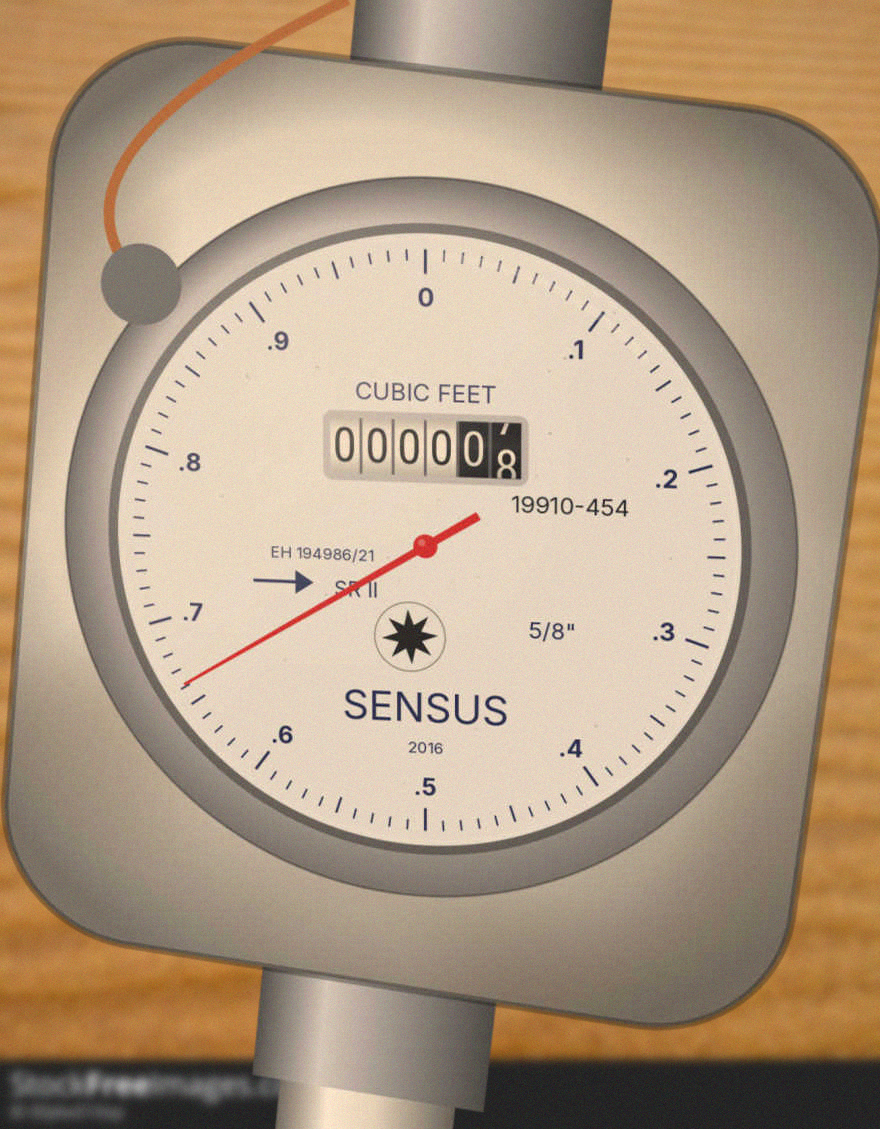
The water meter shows 7.66 ft³
